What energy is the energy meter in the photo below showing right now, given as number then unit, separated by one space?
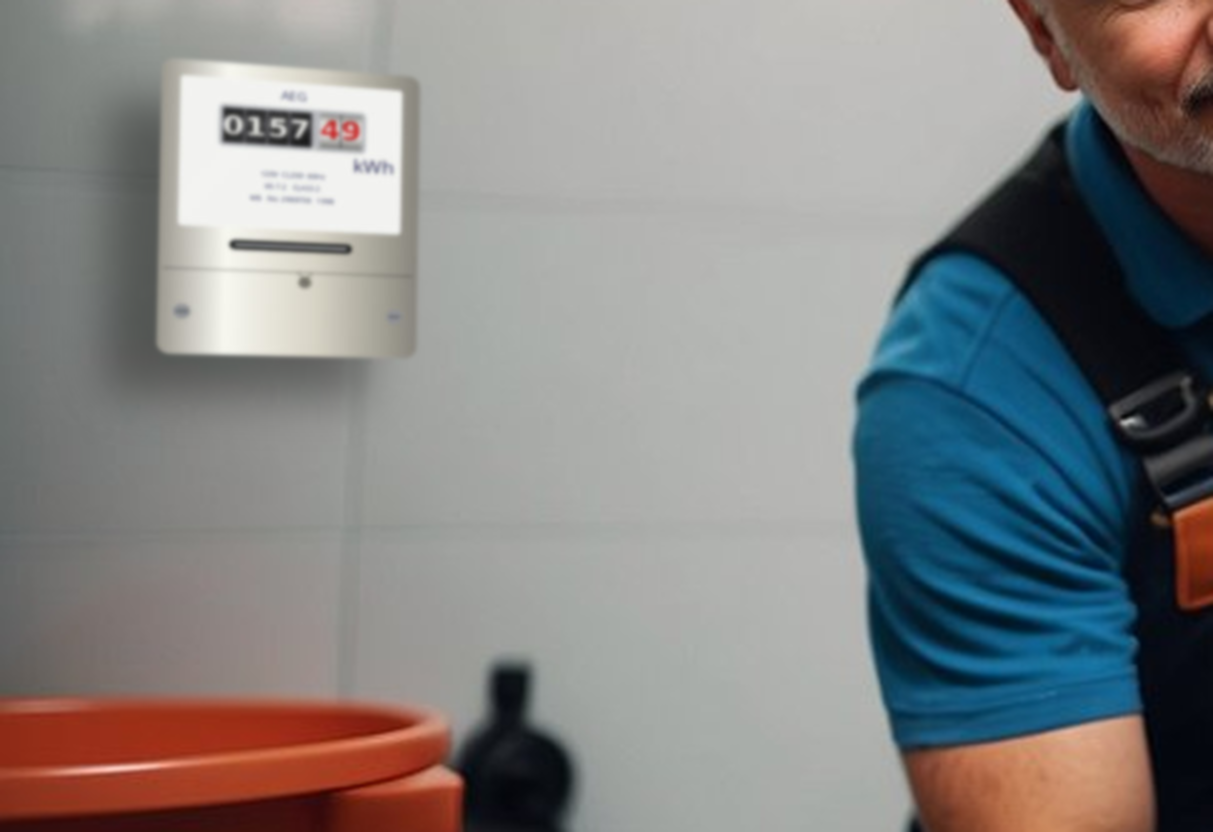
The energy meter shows 157.49 kWh
